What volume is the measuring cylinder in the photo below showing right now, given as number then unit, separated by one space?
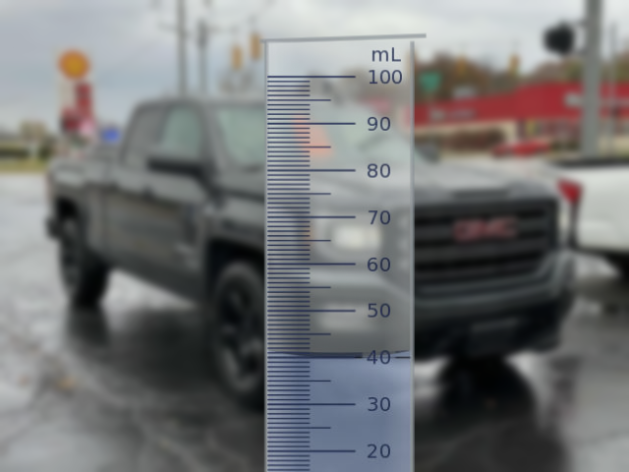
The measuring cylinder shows 40 mL
